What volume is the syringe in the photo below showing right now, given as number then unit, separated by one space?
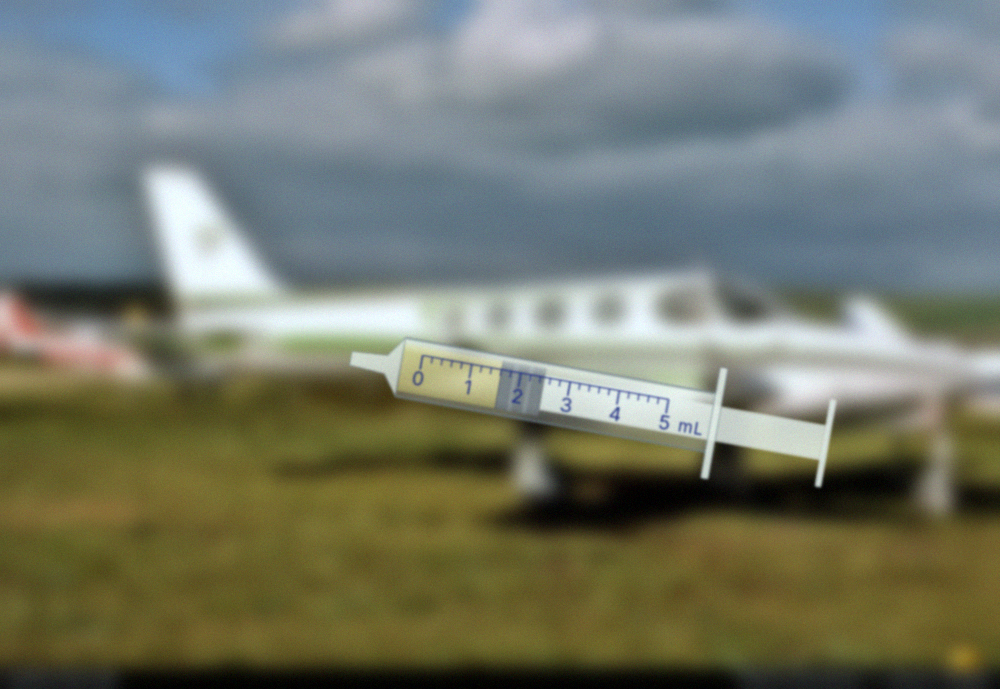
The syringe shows 1.6 mL
